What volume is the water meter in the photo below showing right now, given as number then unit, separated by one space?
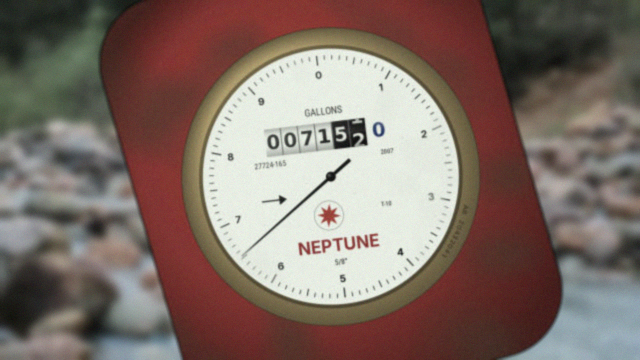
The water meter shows 71516.5 gal
